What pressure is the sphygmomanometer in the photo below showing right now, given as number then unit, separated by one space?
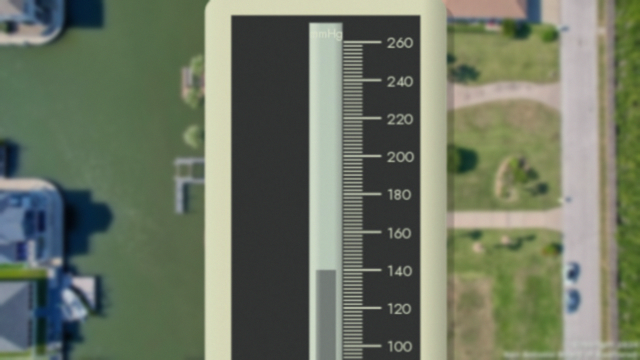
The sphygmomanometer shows 140 mmHg
